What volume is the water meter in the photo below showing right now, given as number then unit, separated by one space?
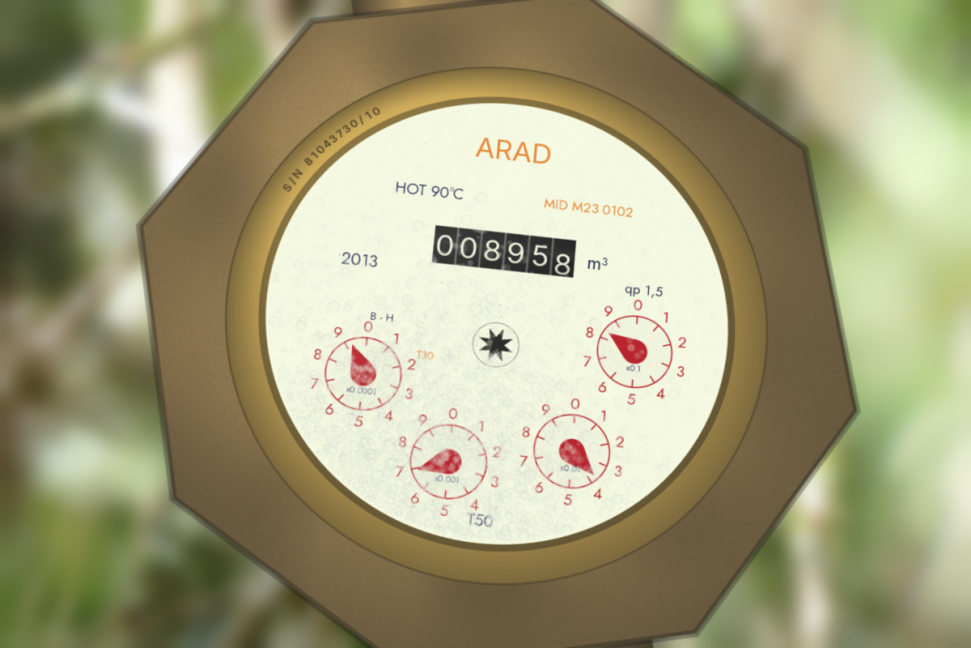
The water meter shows 8957.8369 m³
